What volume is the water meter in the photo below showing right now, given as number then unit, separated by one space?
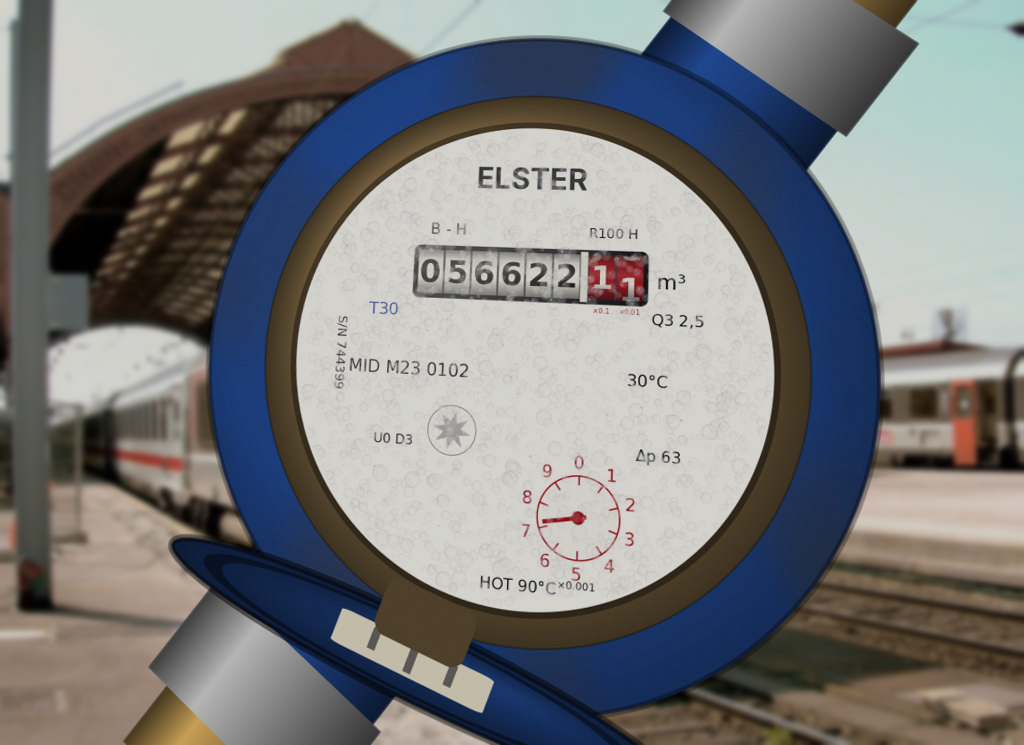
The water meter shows 56622.107 m³
